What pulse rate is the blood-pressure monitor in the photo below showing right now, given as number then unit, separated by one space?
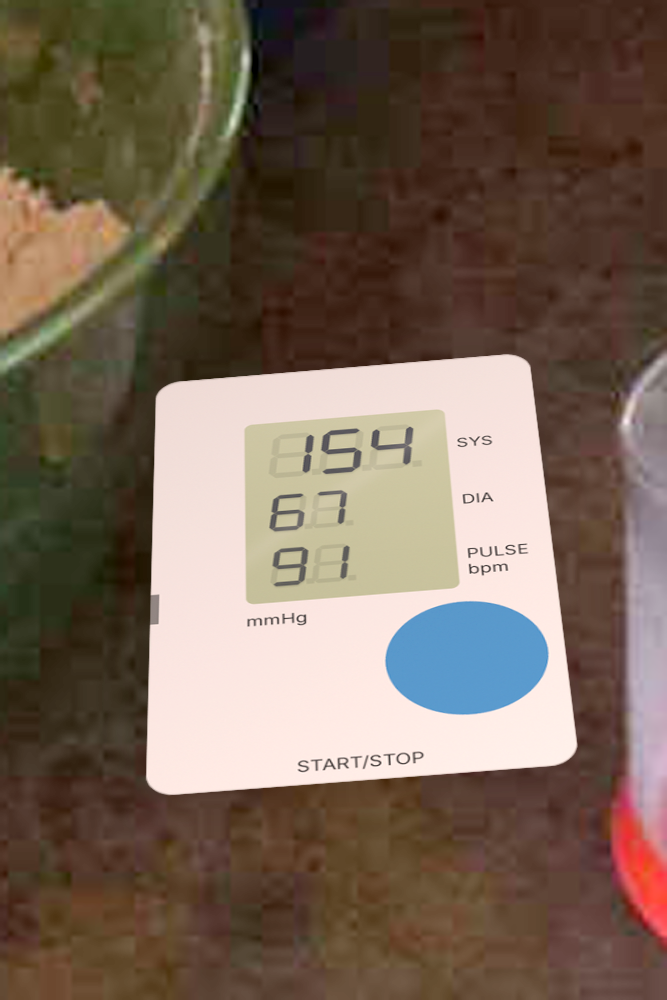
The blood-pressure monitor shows 91 bpm
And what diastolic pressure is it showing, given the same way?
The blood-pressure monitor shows 67 mmHg
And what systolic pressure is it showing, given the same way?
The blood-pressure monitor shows 154 mmHg
